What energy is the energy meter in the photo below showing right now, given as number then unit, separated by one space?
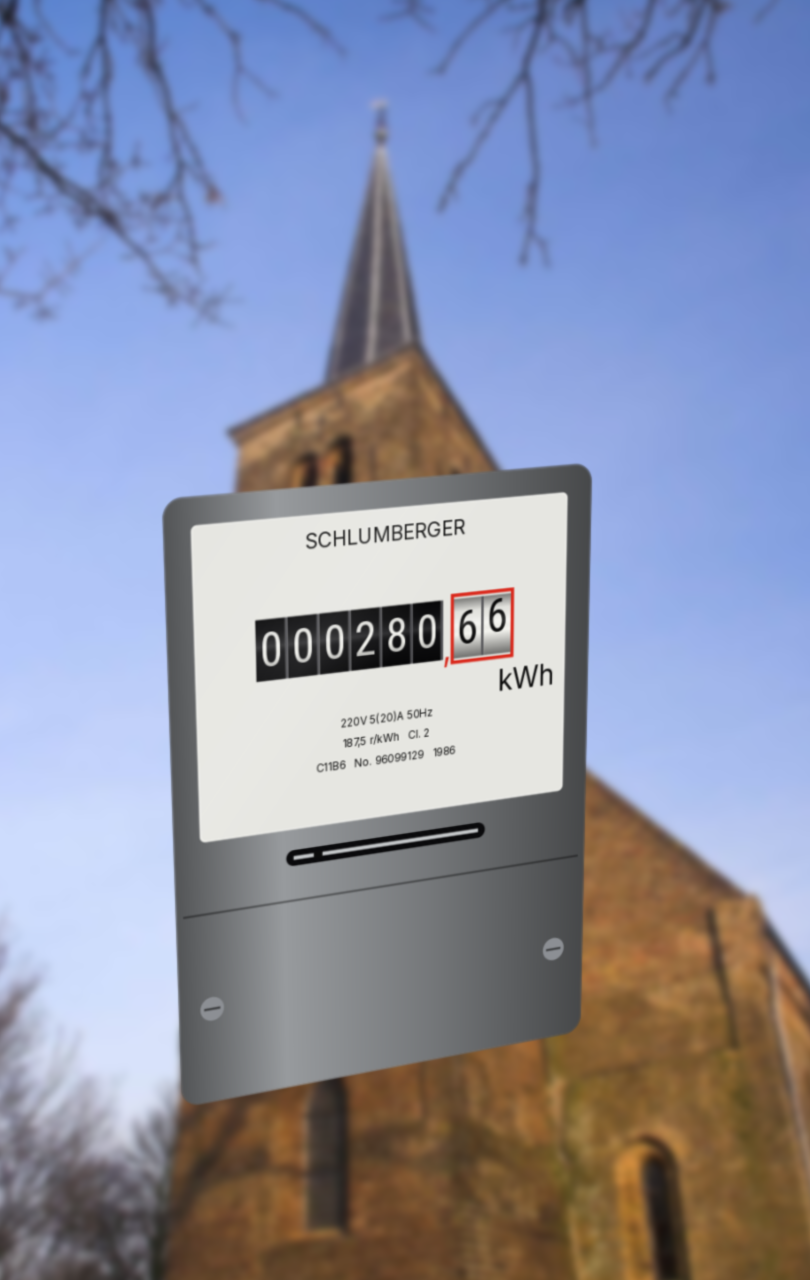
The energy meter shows 280.66 kWh
